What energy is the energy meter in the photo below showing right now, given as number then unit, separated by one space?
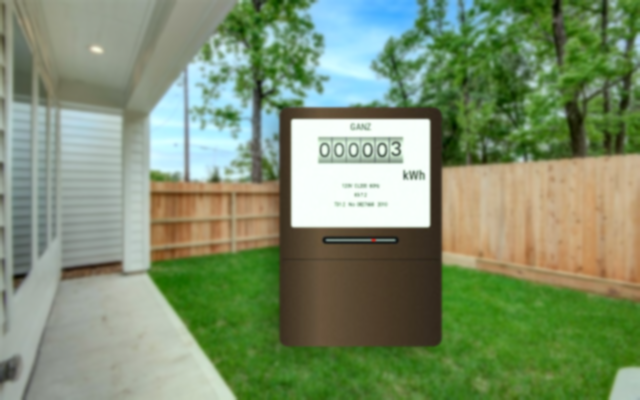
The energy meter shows 3 kWh
